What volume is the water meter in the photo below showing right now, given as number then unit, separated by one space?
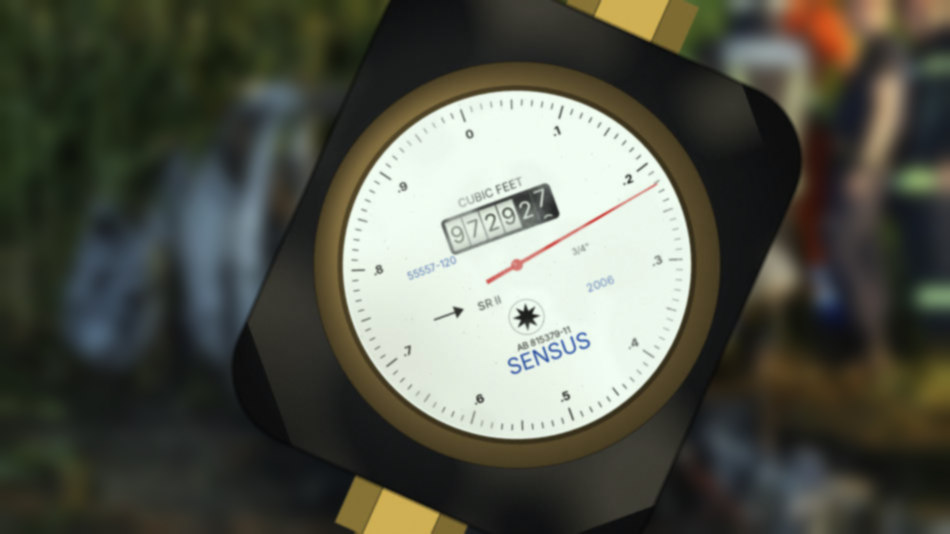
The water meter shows 972927.22 ft³
